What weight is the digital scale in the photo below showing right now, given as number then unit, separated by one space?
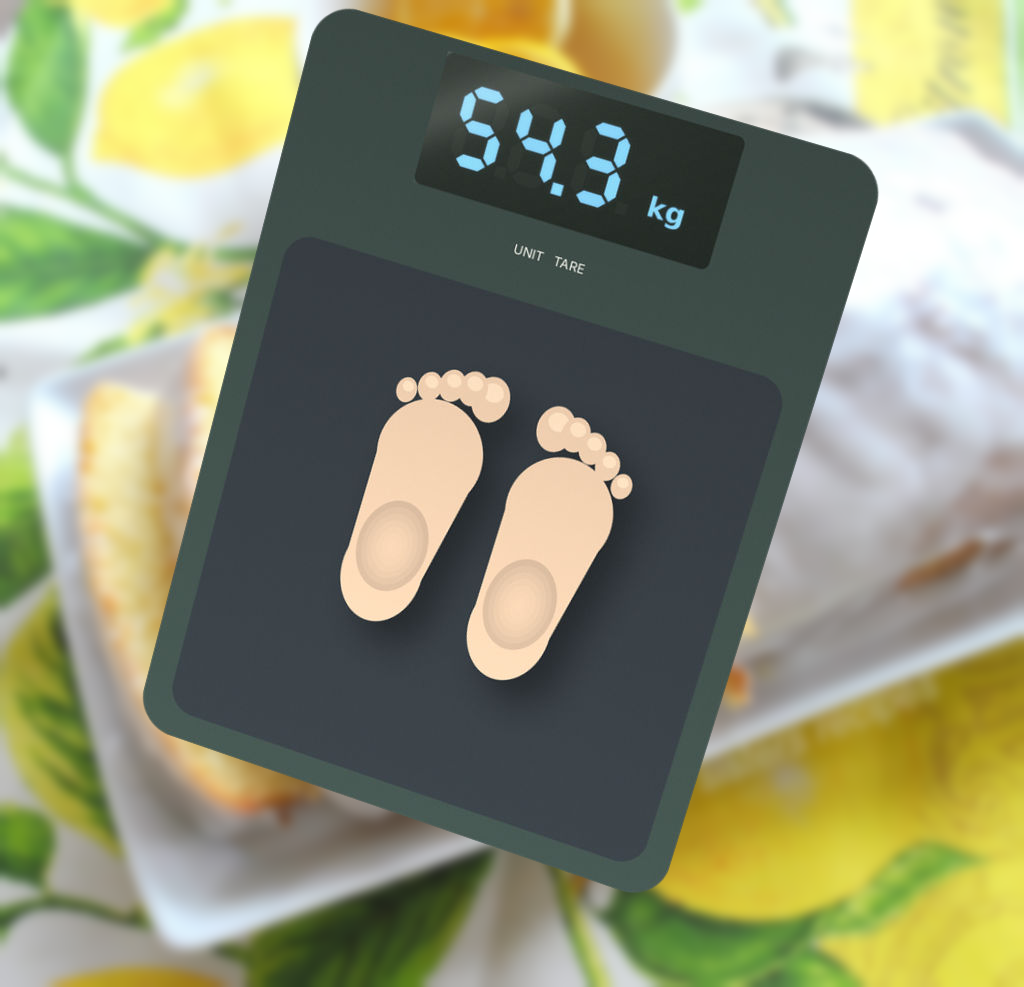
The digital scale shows 54.3 kg
